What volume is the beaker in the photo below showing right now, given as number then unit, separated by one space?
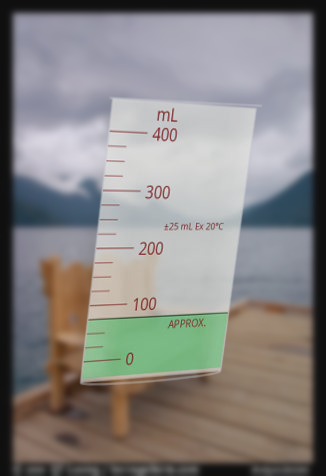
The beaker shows 75 mL
